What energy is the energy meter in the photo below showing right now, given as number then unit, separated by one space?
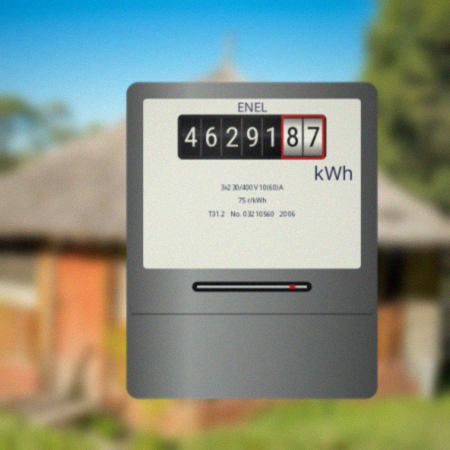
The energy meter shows 46291.87 kWh
